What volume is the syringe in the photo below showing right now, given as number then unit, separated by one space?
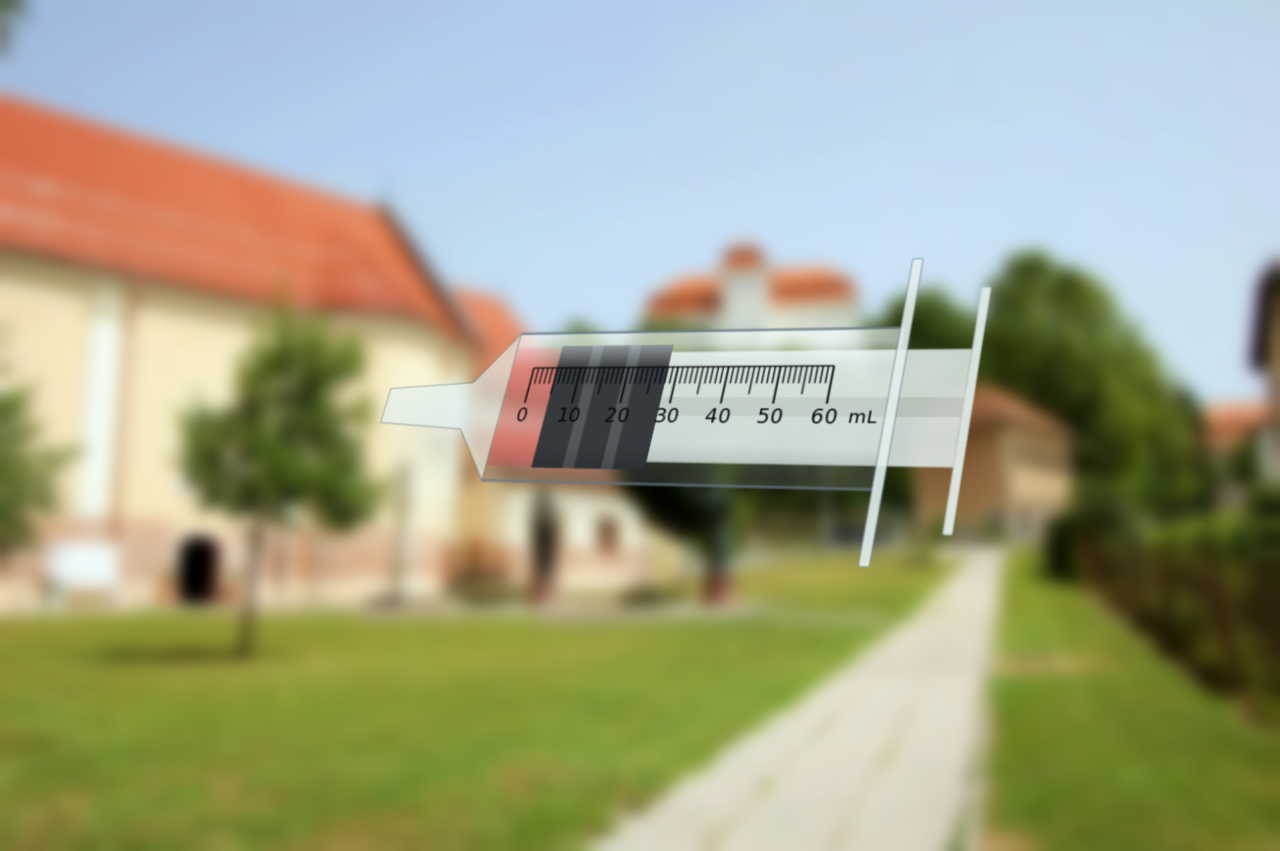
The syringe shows 5 mL
